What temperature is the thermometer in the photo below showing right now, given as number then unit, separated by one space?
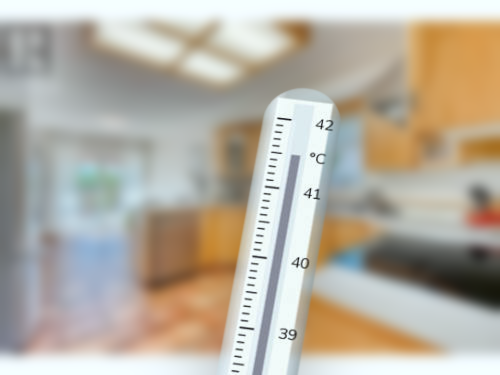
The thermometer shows 41.5 °C
